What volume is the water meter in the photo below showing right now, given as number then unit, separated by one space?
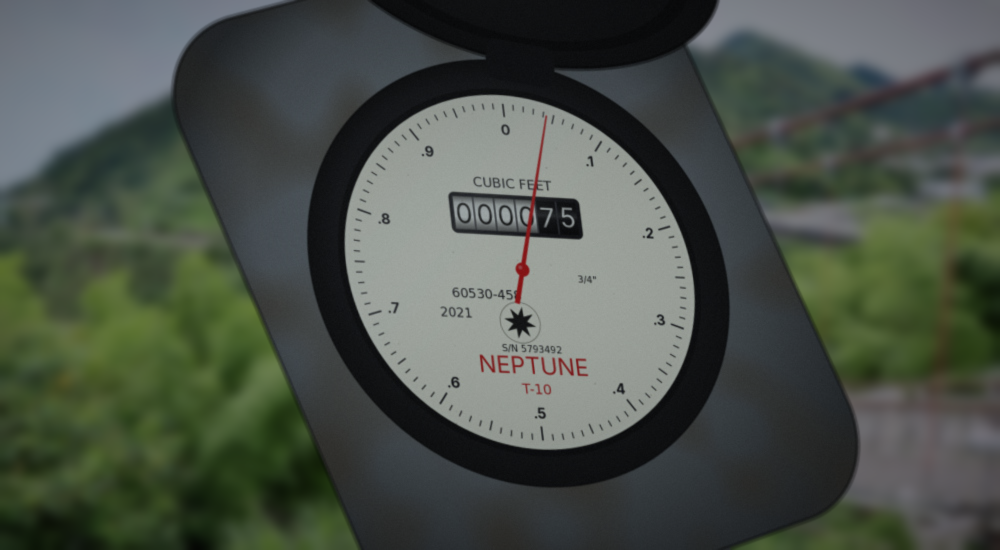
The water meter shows 75.04 ft³
